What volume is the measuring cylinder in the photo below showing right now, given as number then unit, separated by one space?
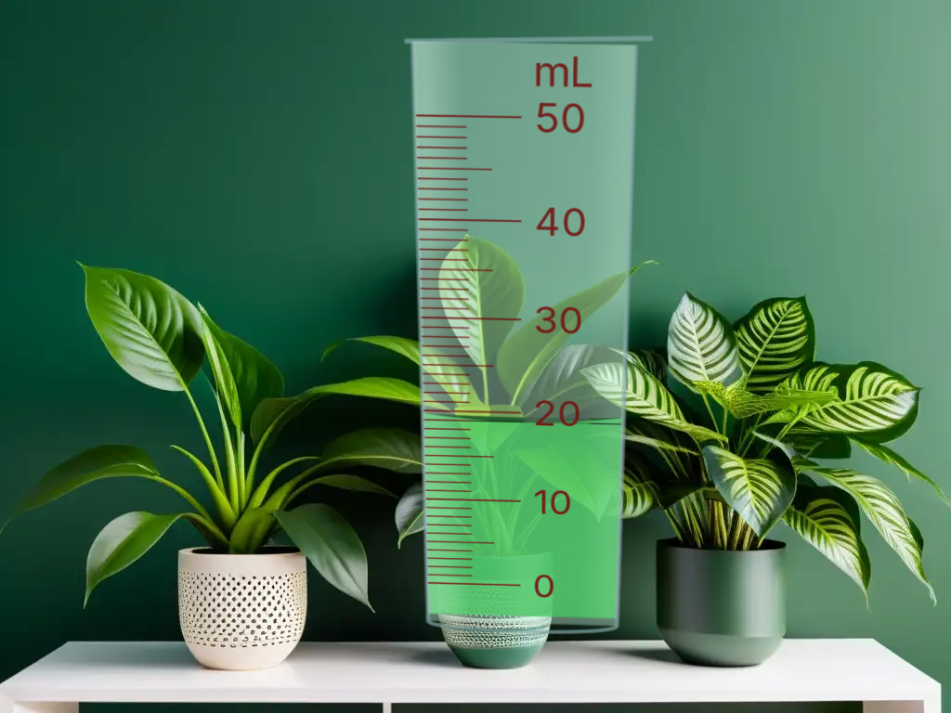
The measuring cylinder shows 19 mL
